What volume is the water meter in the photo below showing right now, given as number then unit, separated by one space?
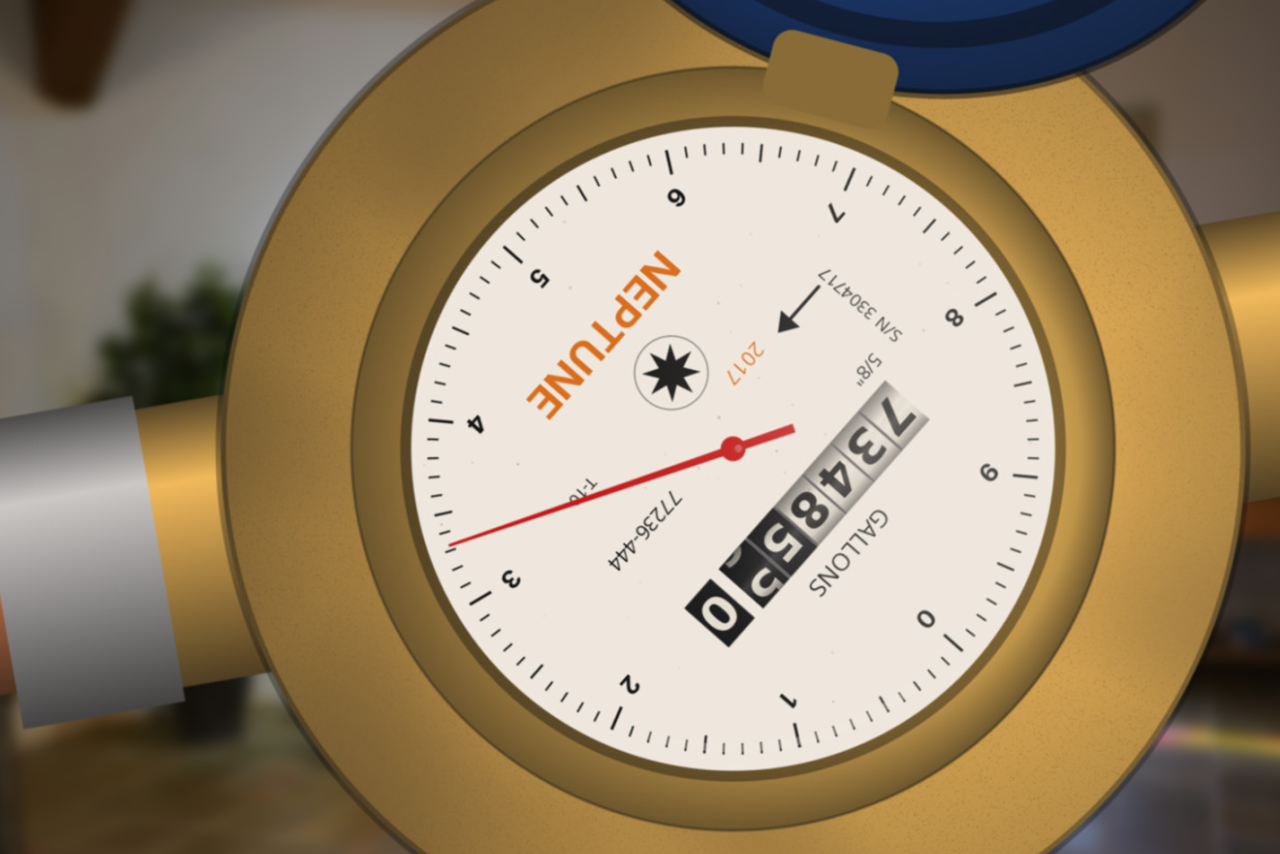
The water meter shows 7348553.3 gal
